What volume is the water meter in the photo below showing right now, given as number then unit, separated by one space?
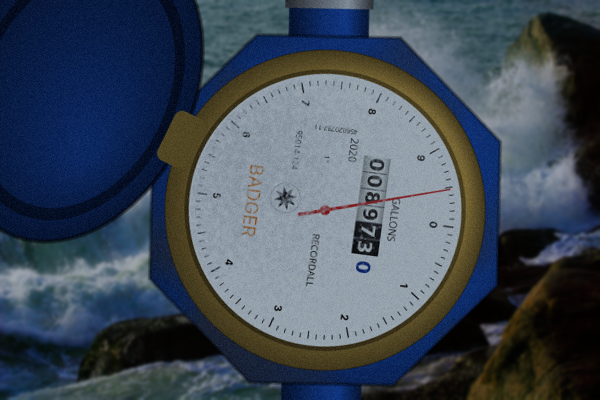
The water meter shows 89729.5 gal
